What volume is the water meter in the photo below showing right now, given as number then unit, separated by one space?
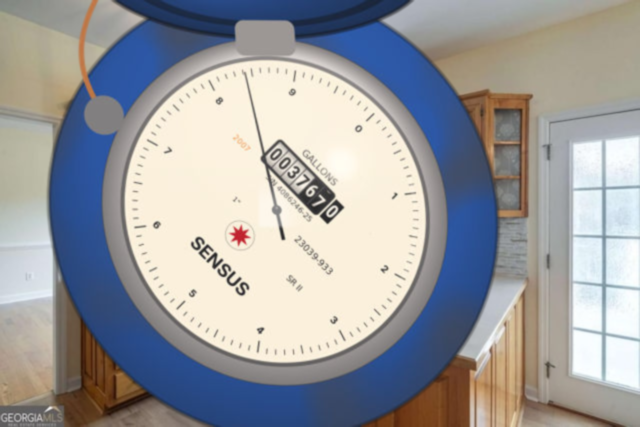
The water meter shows 37668.4 gal
